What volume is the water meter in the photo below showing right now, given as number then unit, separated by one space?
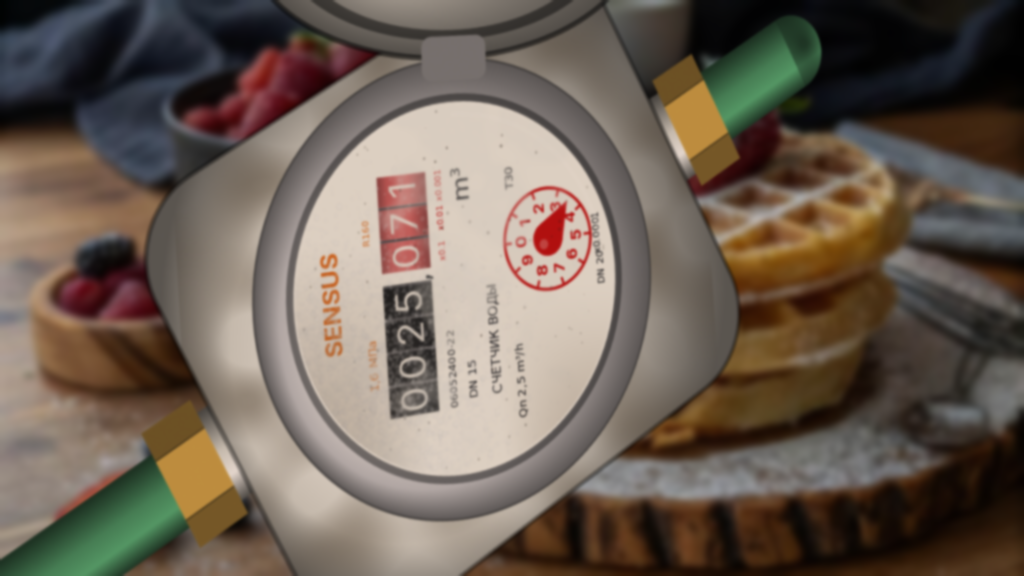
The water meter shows 25.0713 m³
